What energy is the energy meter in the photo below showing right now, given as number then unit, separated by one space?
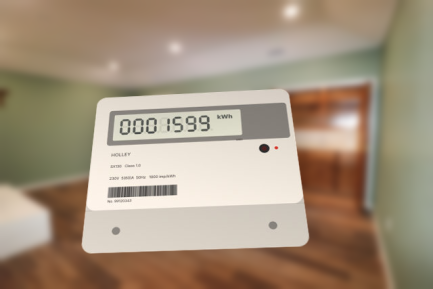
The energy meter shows 1599 kWh
